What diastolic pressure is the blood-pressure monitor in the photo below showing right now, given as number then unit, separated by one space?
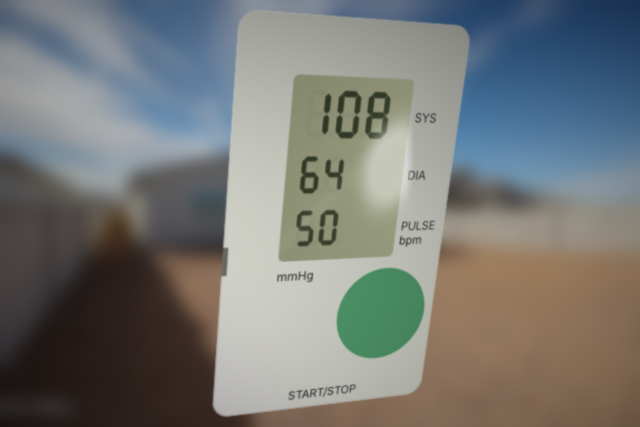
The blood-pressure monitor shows 64 mmHg
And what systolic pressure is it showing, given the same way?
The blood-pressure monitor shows 108 mmHg
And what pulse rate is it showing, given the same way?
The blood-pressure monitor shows 50 bpm
